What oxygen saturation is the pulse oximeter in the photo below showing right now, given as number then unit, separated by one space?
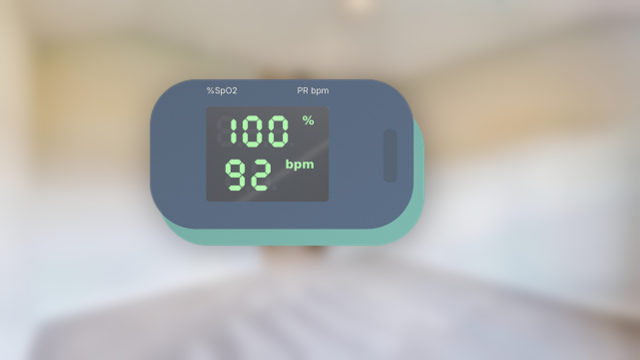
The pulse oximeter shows 100 %
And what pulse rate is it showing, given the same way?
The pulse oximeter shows 92 bpm
